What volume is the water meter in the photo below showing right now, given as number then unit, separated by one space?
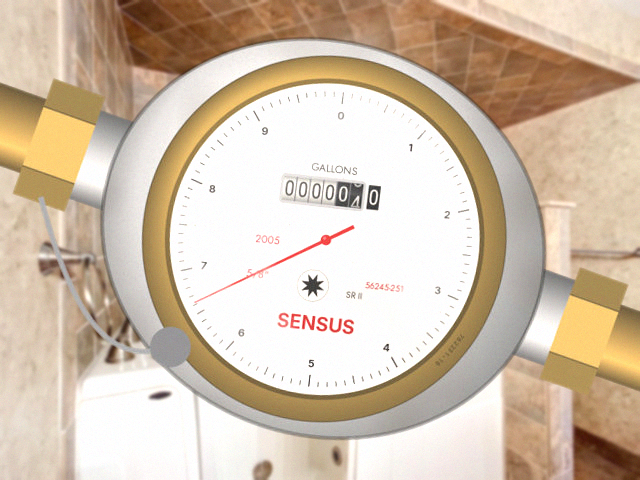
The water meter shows 36.6 gal
